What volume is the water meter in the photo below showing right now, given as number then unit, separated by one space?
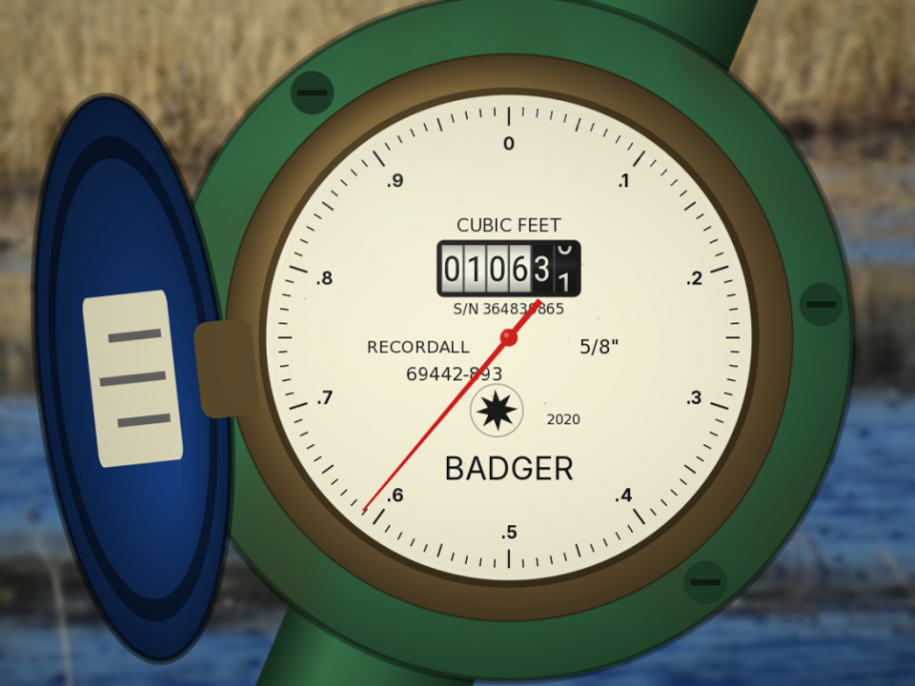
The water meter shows 10630.61 ft³
